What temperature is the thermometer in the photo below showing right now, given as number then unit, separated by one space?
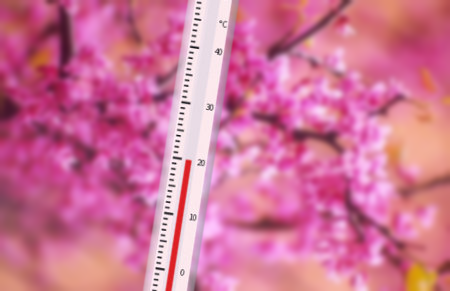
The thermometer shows 20 °C
